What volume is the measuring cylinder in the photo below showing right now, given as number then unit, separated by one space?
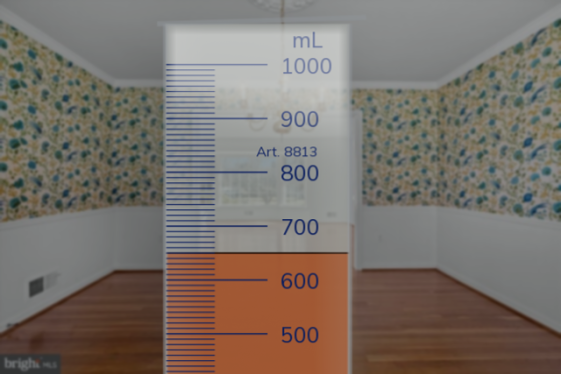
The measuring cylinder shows 650 mL
